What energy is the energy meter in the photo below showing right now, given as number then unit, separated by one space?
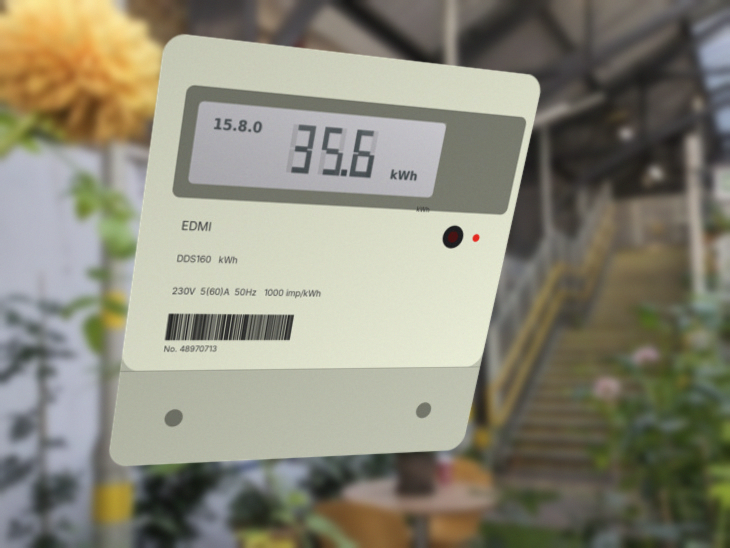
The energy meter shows 35.6 kWh
